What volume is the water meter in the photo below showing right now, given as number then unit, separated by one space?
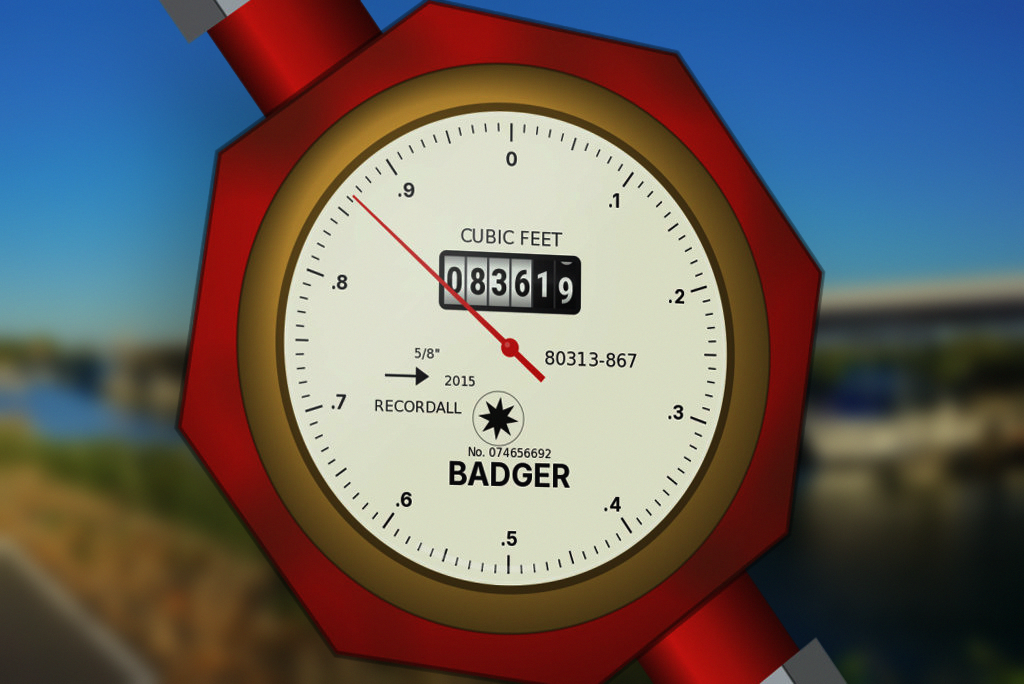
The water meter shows 83618.86 ft³
